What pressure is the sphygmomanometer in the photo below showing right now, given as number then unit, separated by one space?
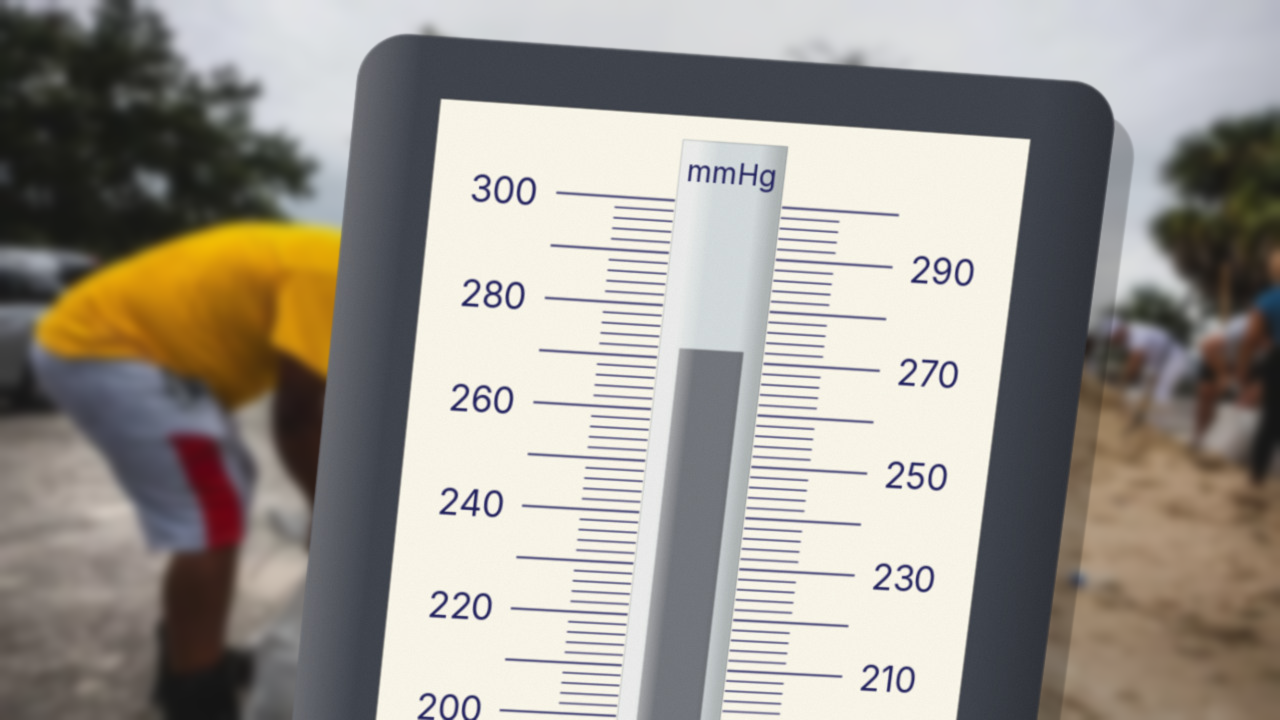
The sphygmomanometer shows 272 mmHg
